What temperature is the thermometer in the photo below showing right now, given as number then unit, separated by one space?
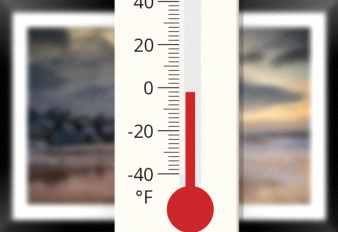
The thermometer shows -2 °F
